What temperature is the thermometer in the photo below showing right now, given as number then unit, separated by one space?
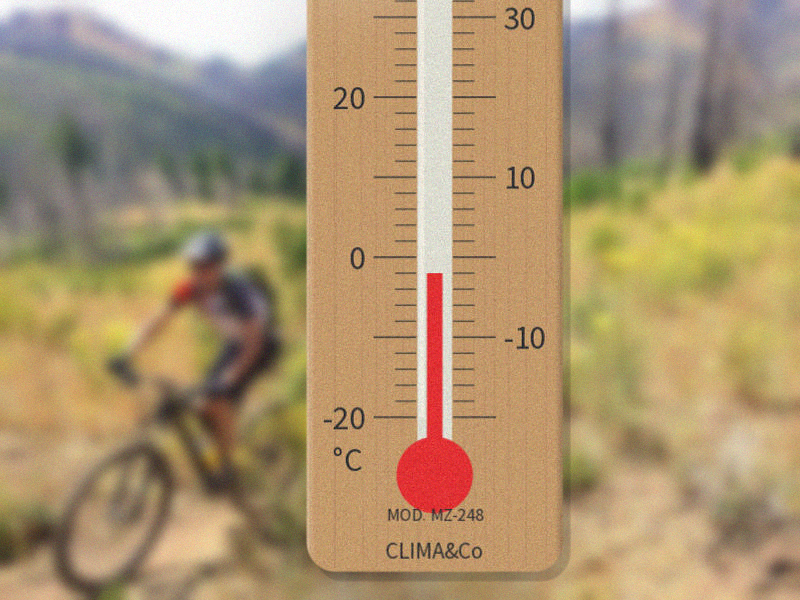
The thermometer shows -2 °C
